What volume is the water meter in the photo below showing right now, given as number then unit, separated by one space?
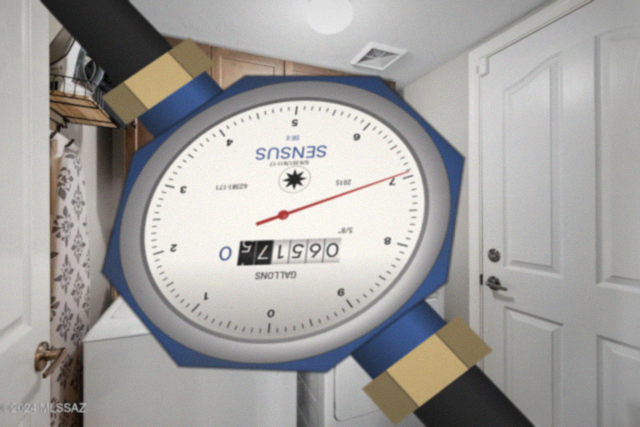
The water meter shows 651746.9 gal
